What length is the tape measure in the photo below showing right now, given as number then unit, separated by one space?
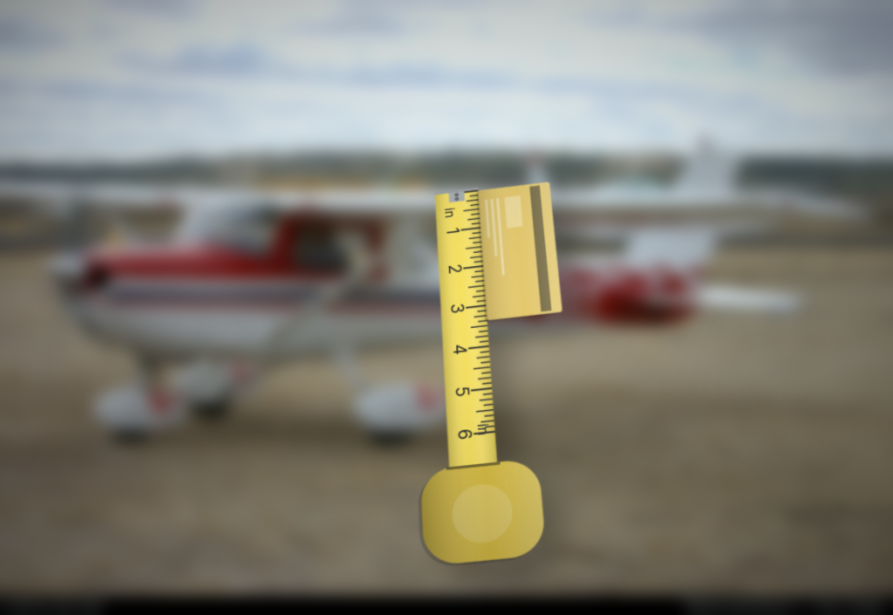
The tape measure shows 3.375 in
